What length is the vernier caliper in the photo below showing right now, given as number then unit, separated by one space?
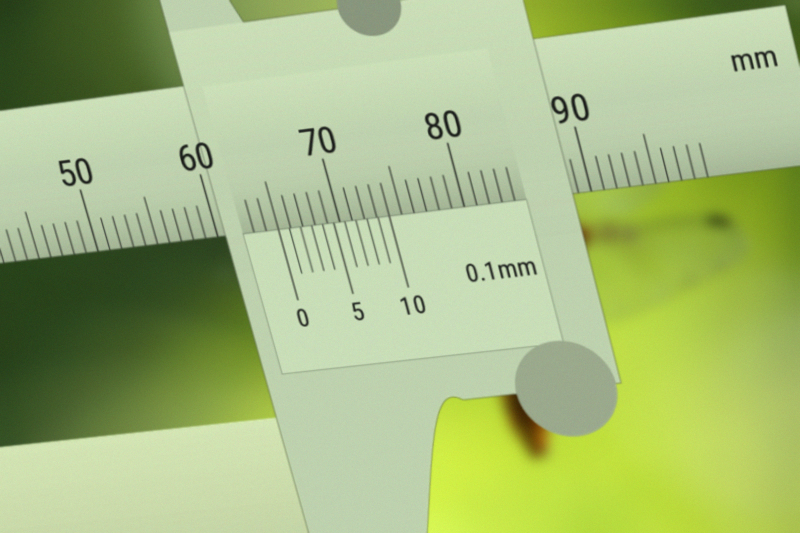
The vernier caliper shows 65.0 mm
